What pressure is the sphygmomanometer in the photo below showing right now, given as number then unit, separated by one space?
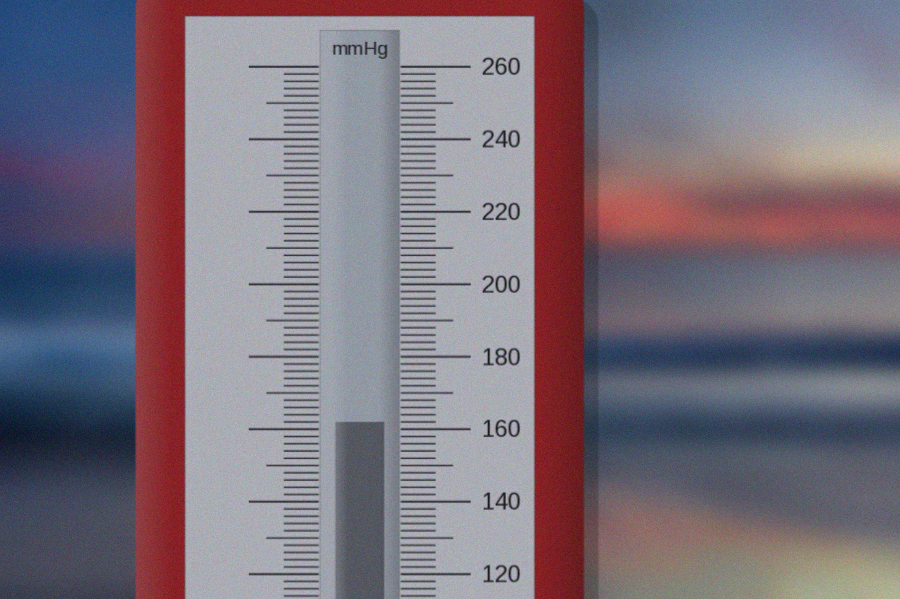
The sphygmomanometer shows 162 mmHg
